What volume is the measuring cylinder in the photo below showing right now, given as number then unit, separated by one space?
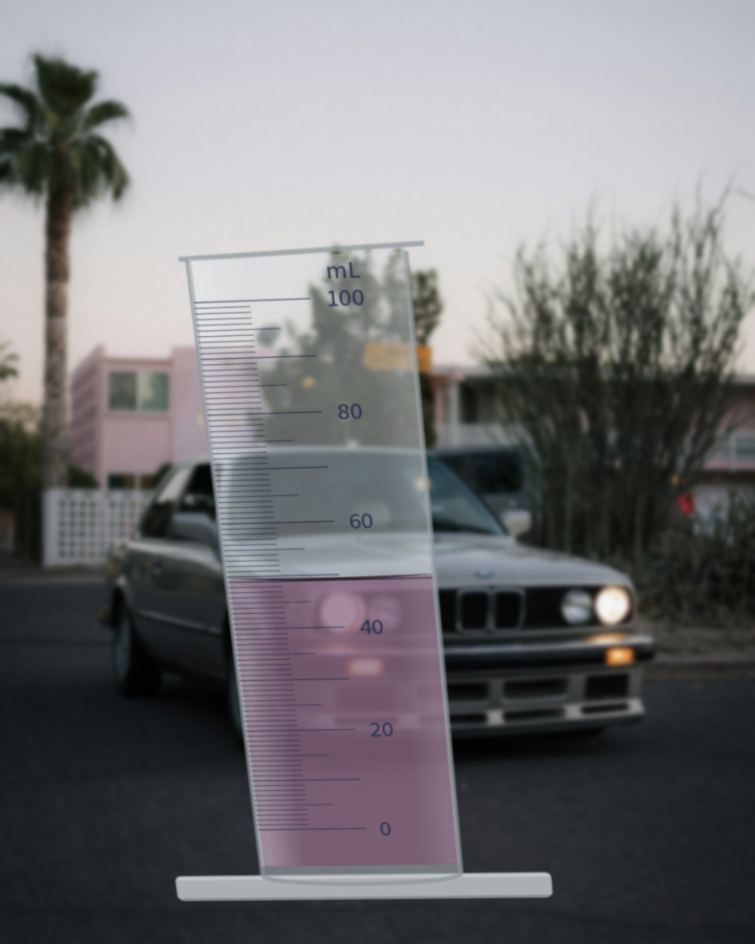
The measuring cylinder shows 49 mL
